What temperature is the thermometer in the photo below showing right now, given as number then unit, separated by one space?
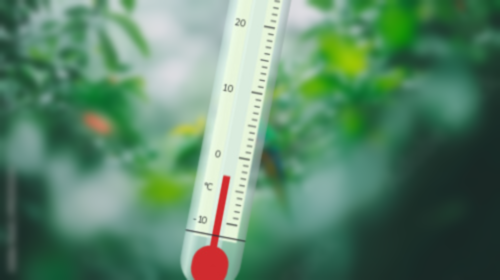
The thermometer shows -3 °C
